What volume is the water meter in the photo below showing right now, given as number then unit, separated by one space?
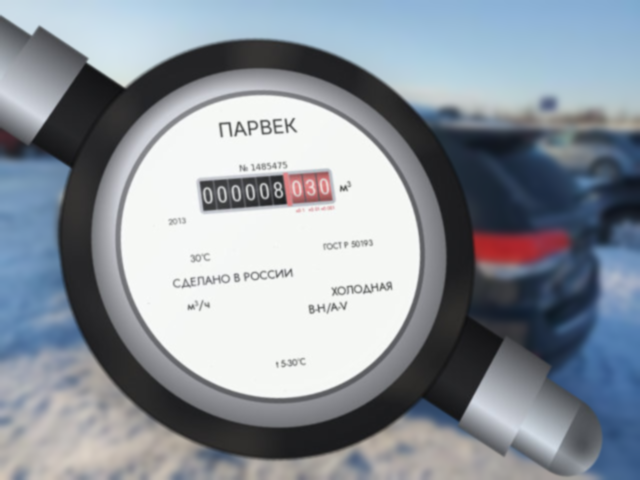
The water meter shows 8.030 m³
